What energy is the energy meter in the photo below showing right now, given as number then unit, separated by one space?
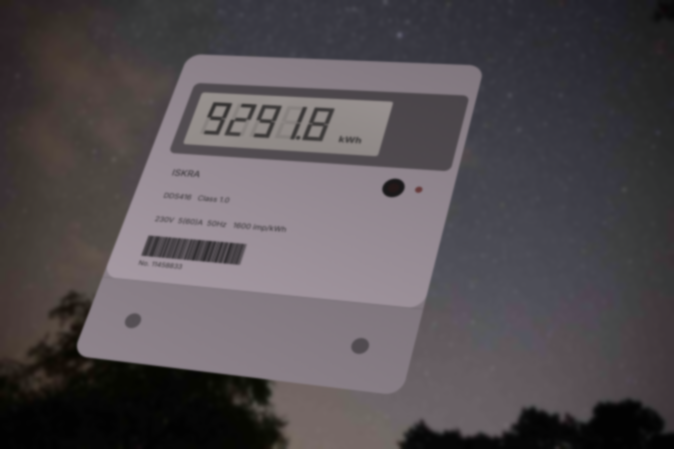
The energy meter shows 9291.8 kWh
